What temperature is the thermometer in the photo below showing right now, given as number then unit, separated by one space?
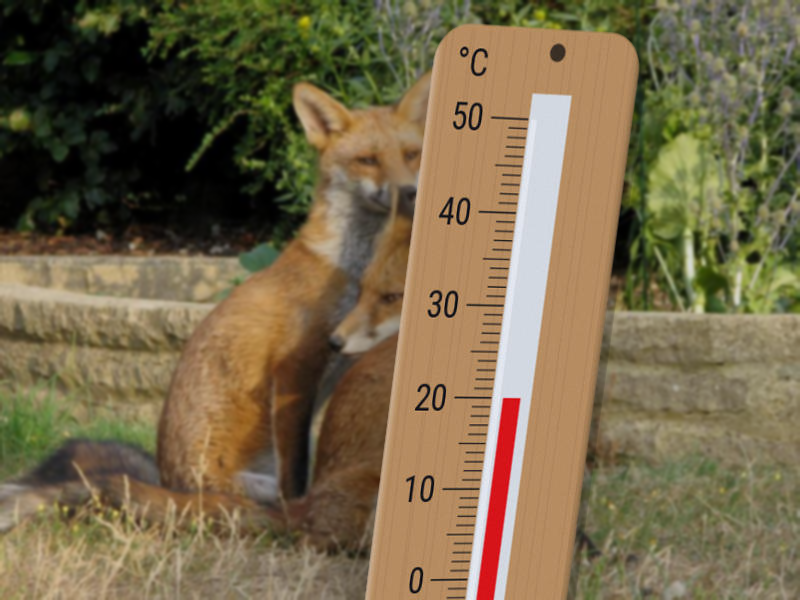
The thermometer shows 20 °C
